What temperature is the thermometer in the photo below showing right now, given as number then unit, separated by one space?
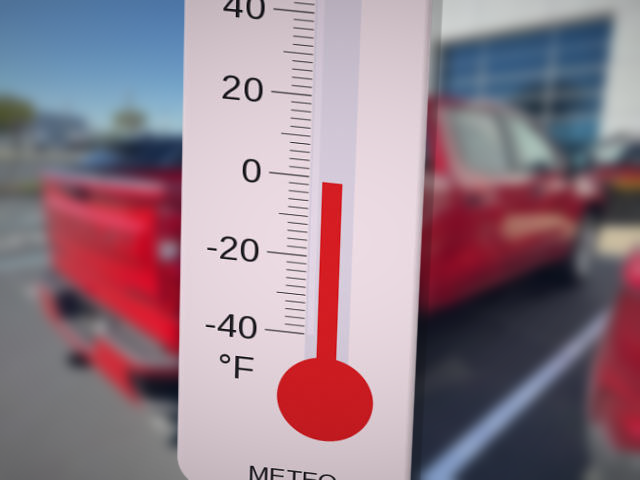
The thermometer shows -1 °F
